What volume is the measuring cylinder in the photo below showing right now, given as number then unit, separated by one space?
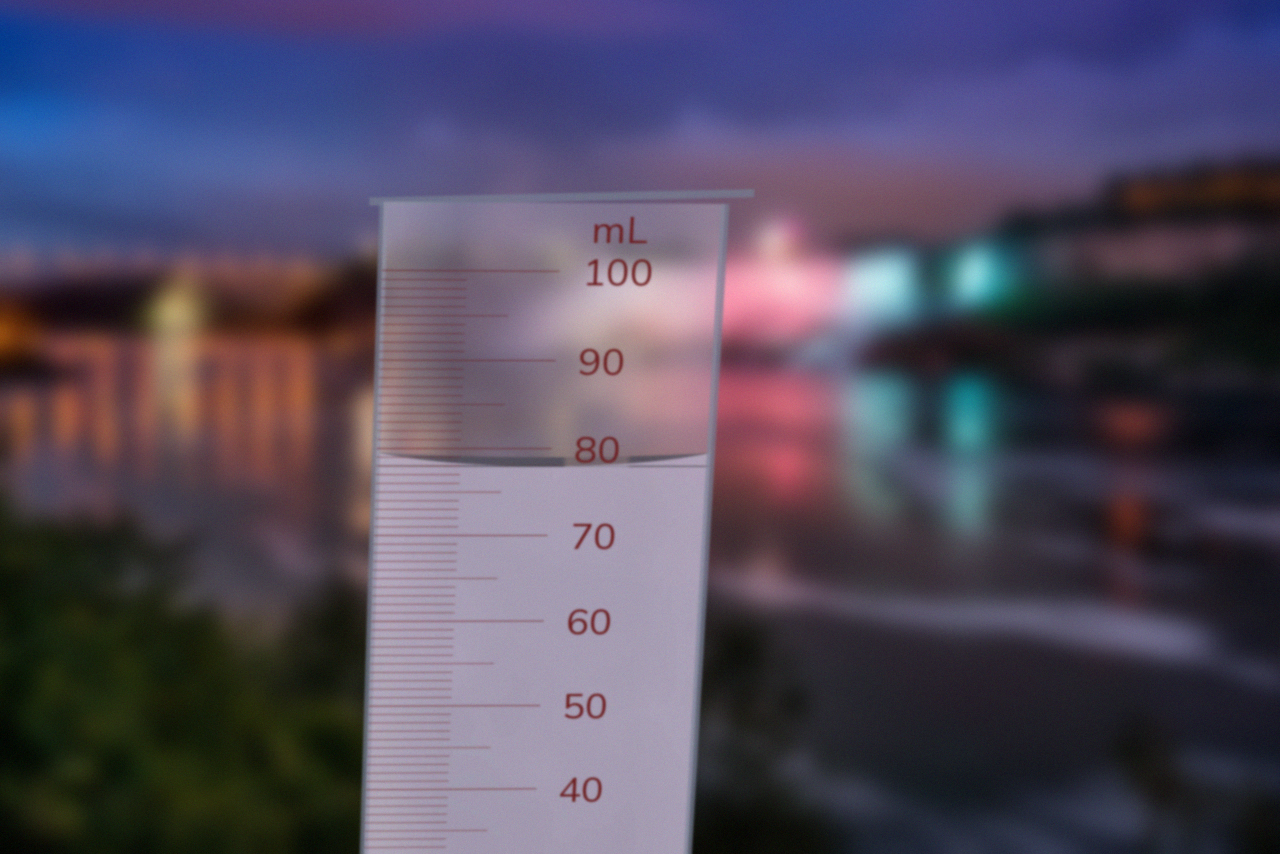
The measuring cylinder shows 78 mL
